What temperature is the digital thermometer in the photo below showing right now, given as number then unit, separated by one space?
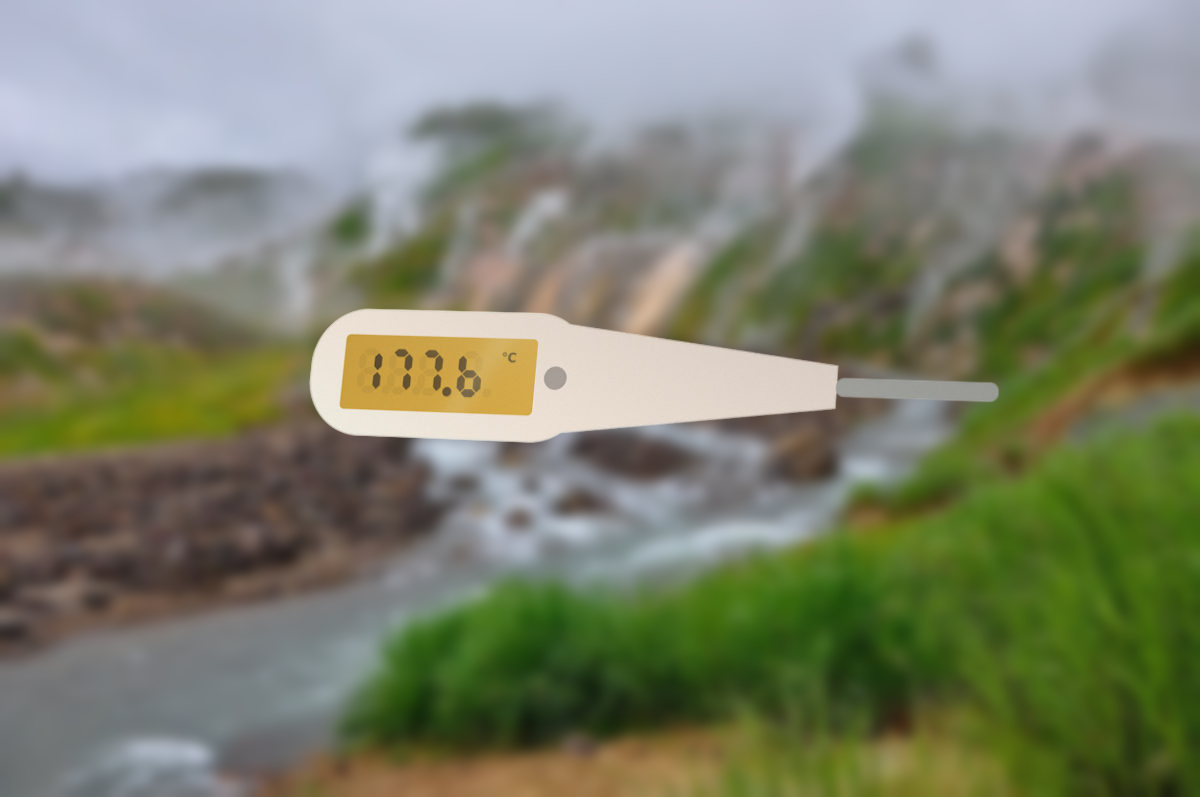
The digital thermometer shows 177.6 °C
